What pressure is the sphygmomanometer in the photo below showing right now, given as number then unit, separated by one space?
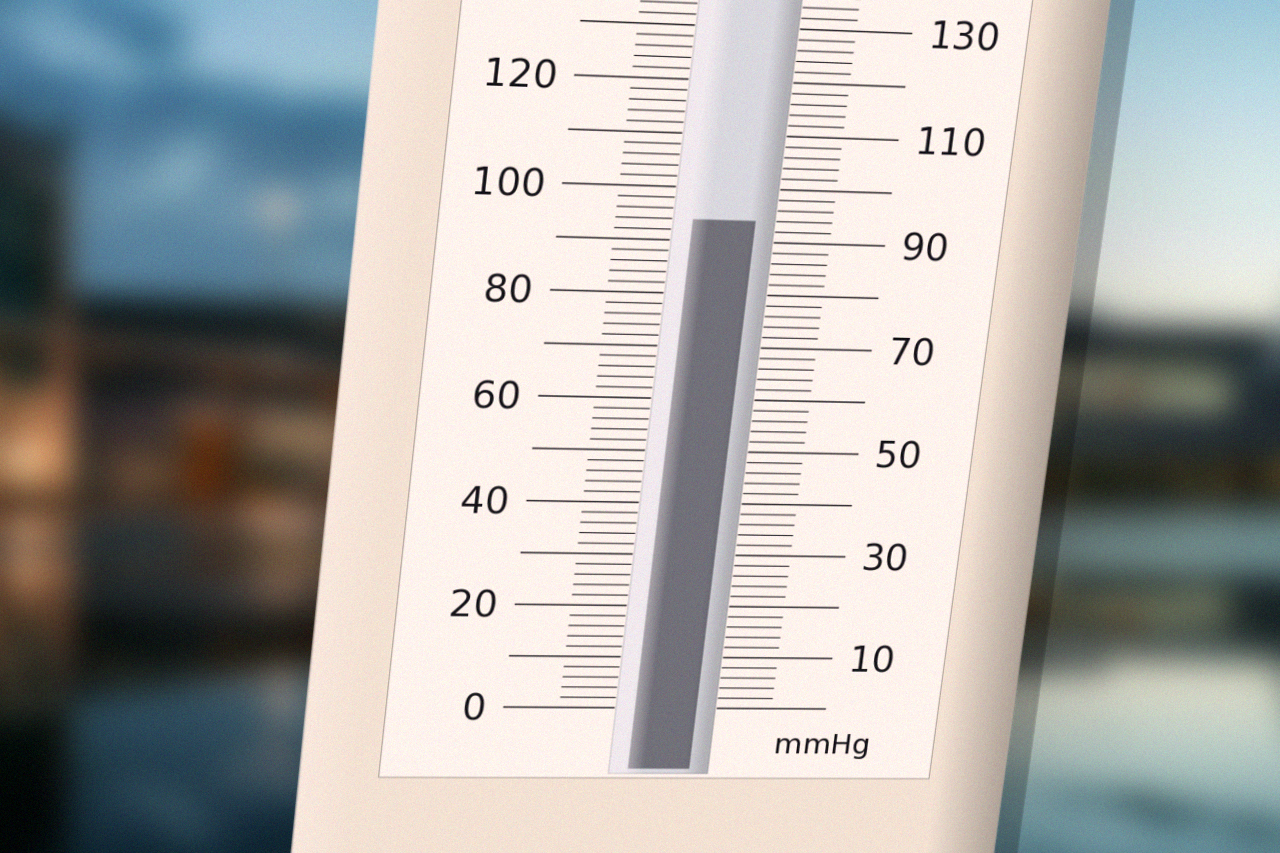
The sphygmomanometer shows 94 mmHg
